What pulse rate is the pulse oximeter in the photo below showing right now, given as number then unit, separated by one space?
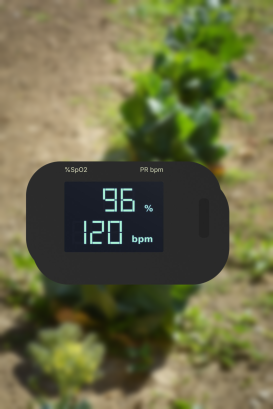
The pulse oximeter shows 120 bpm
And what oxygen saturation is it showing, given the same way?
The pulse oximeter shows 96 %
